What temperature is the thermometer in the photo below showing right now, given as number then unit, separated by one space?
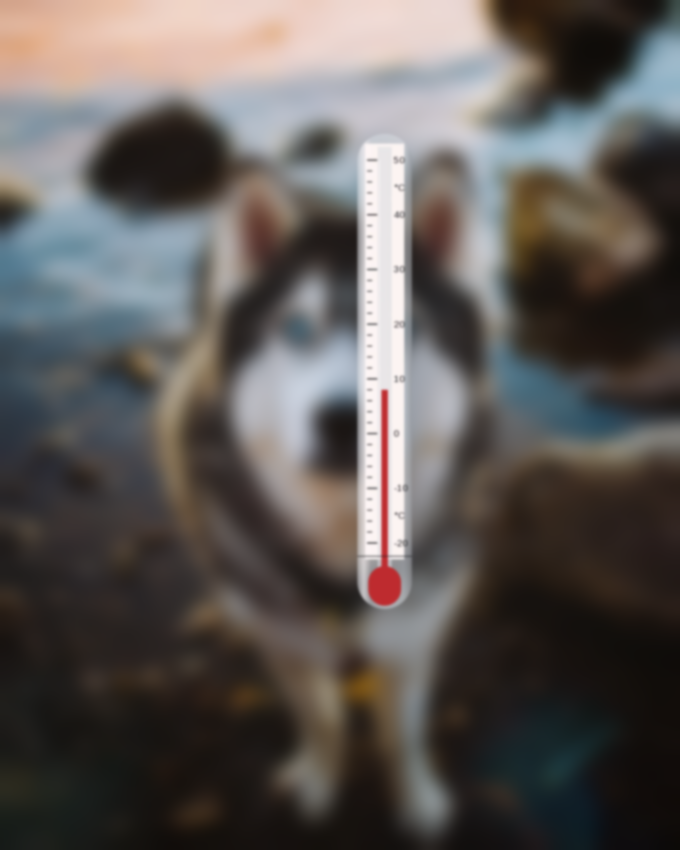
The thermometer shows 8 °C
